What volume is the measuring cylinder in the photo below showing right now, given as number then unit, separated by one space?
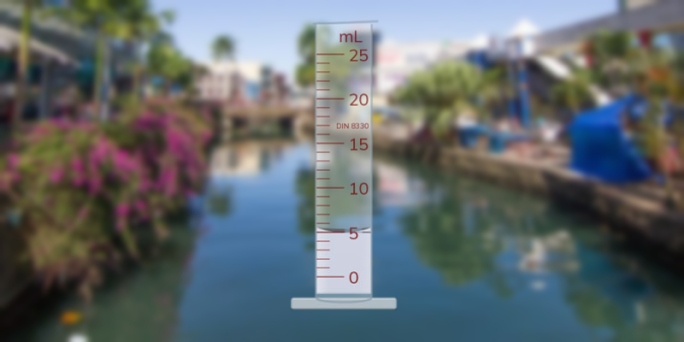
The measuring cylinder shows 5 mL
